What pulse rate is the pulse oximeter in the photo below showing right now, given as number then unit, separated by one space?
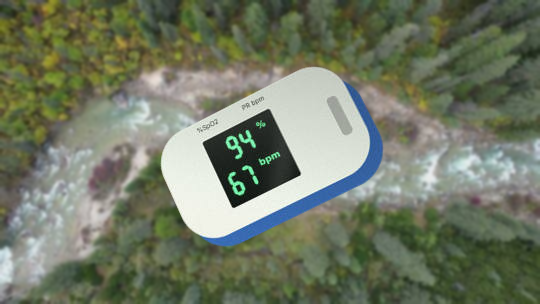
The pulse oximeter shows 67 bpm
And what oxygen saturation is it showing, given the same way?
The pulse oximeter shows 94 %
